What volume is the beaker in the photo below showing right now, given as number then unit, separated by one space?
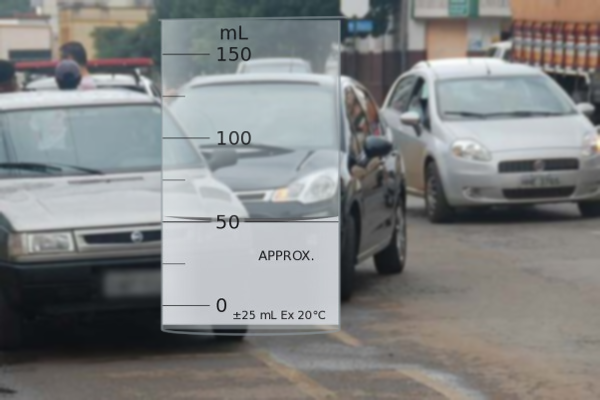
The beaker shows 50 mL
